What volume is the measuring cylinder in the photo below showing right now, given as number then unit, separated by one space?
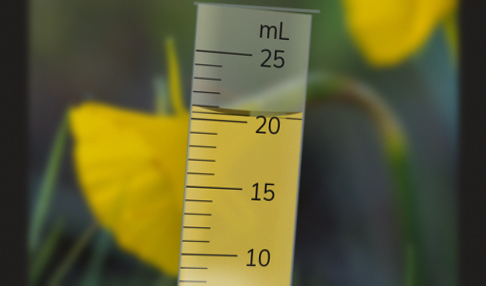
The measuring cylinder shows 20.5 mL
